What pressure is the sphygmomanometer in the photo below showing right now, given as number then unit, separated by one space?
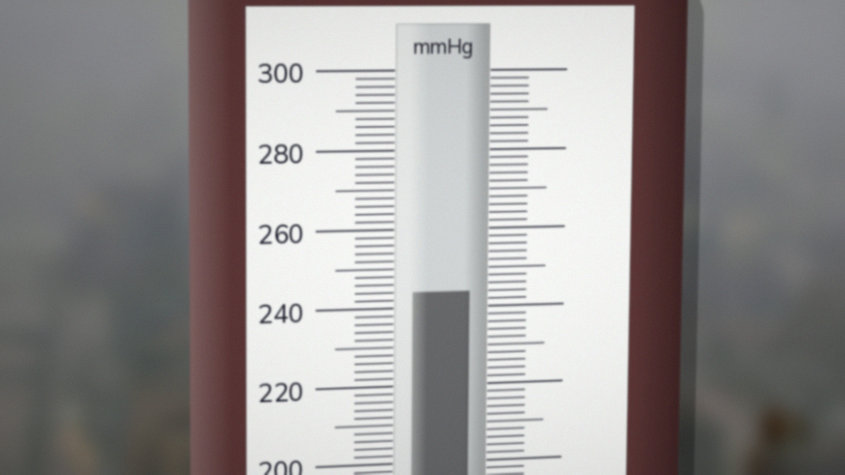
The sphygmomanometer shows 244 mmHg
